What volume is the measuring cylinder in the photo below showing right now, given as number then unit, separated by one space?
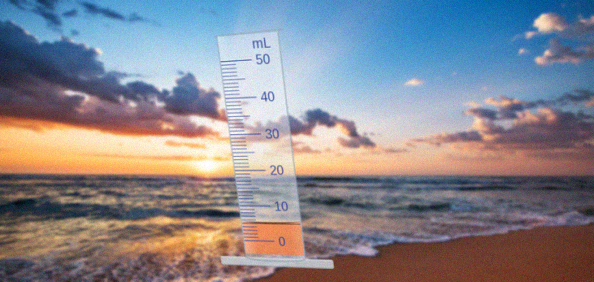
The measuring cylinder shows 5 mL
